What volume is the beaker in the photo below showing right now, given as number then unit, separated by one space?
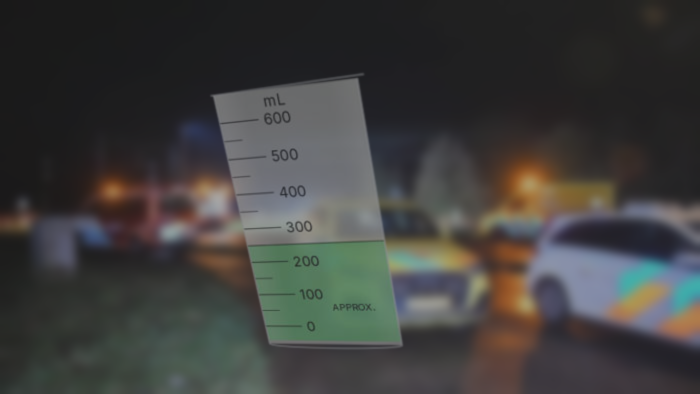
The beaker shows 250 mL
